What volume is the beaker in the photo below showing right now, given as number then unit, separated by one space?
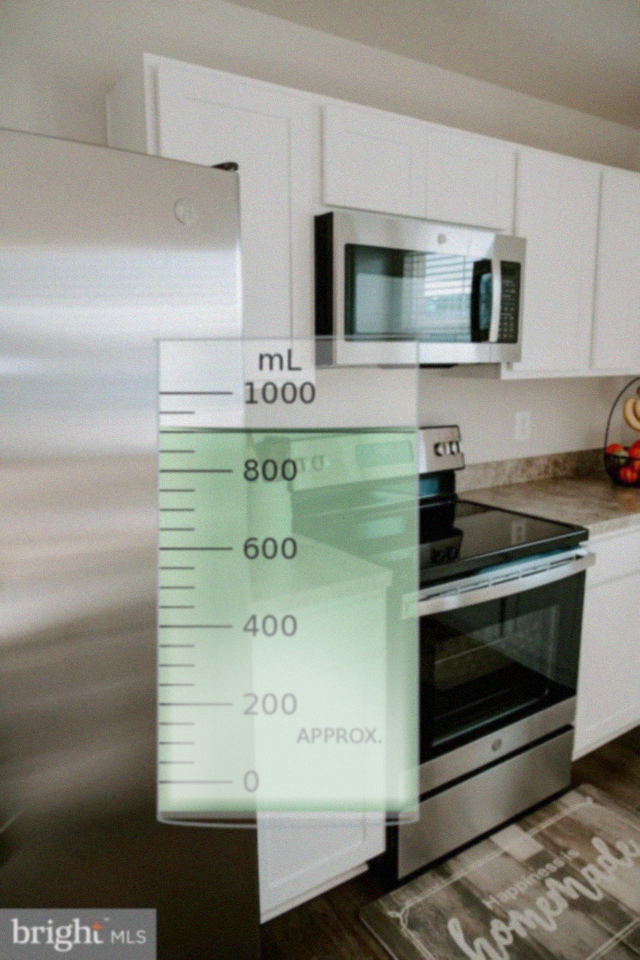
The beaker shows 900 mL
